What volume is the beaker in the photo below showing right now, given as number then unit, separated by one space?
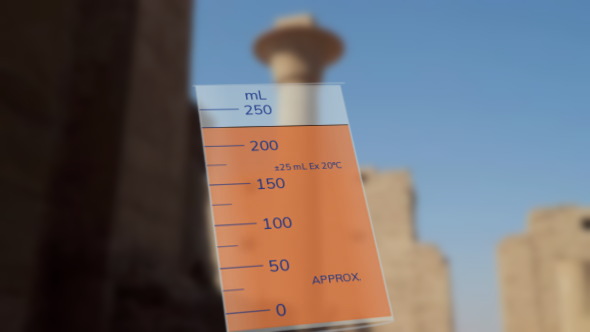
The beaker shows 225 mL
